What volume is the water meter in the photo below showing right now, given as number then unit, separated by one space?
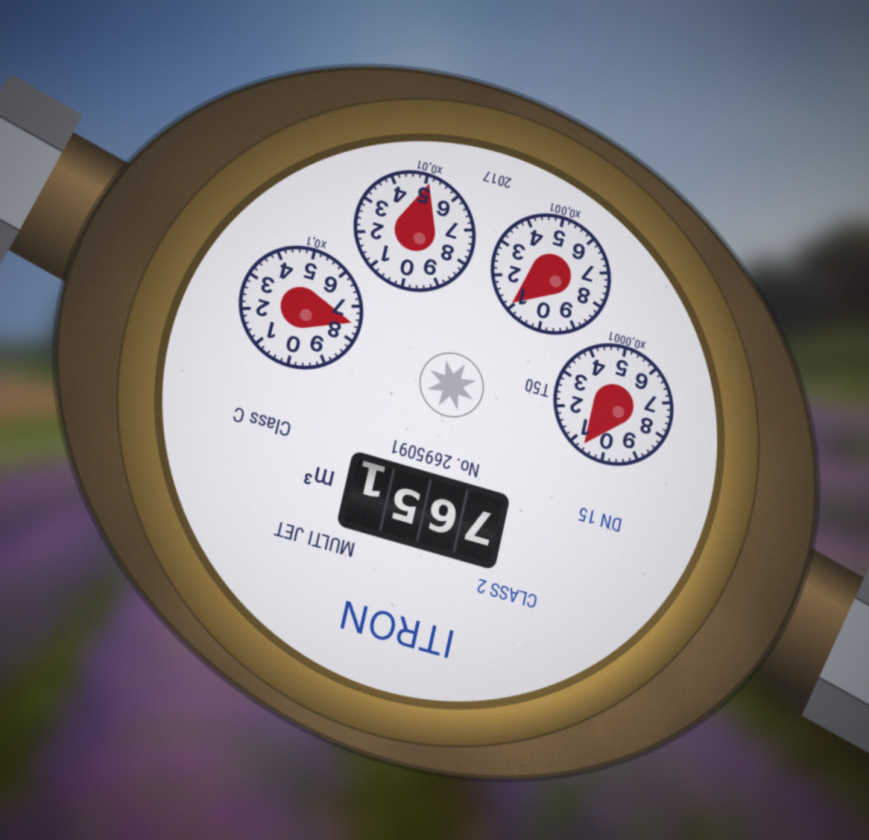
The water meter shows 7650.7510 m³
